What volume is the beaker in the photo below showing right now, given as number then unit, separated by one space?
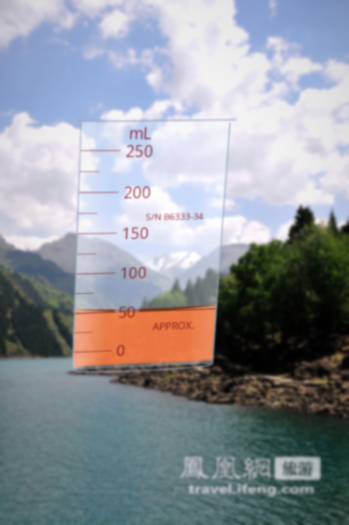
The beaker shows 50 mL
